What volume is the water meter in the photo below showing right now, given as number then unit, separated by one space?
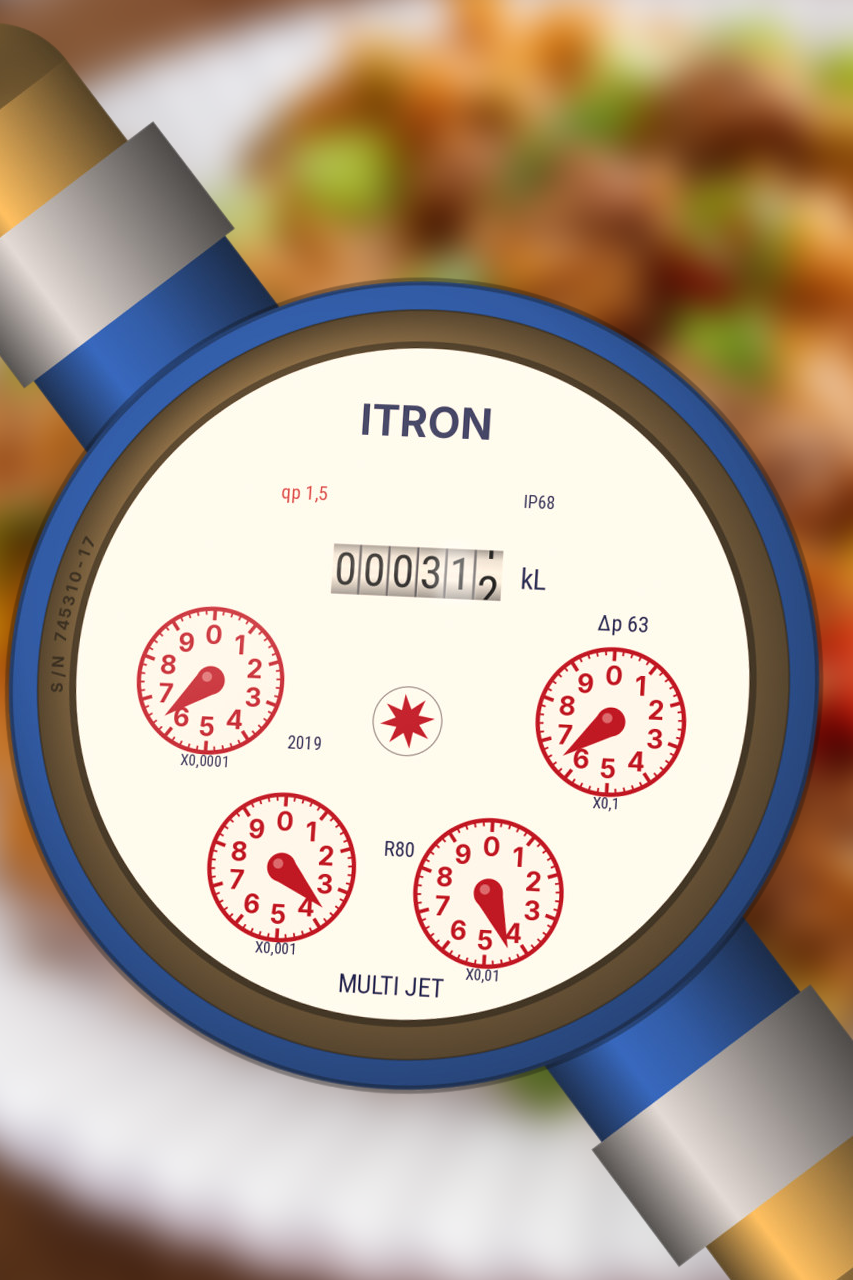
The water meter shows 311.6436 kL
